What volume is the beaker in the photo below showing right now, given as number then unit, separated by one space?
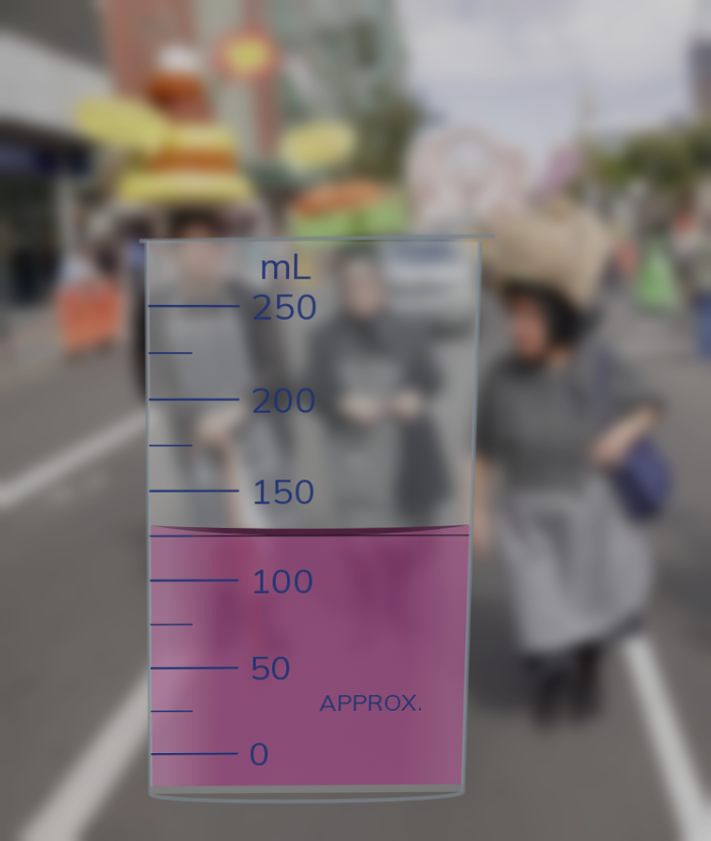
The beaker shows 125 mL
